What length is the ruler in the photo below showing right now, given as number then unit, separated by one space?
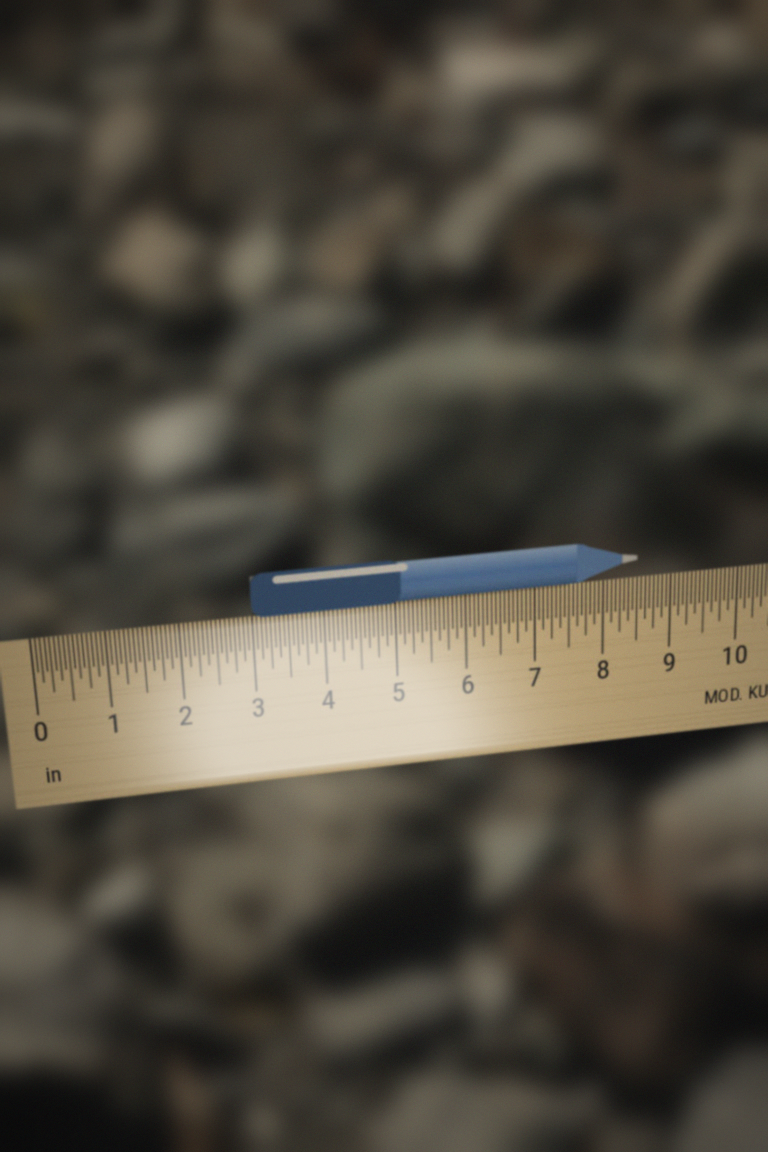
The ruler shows 5.5 in
